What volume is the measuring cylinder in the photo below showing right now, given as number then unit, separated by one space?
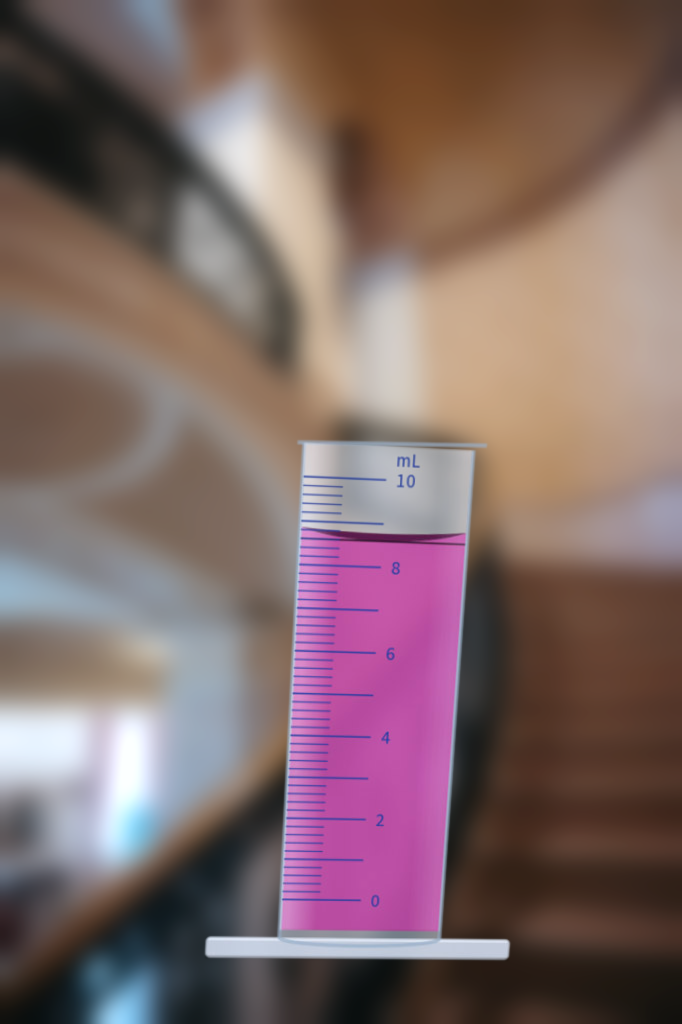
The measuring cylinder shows 8.6 mL
